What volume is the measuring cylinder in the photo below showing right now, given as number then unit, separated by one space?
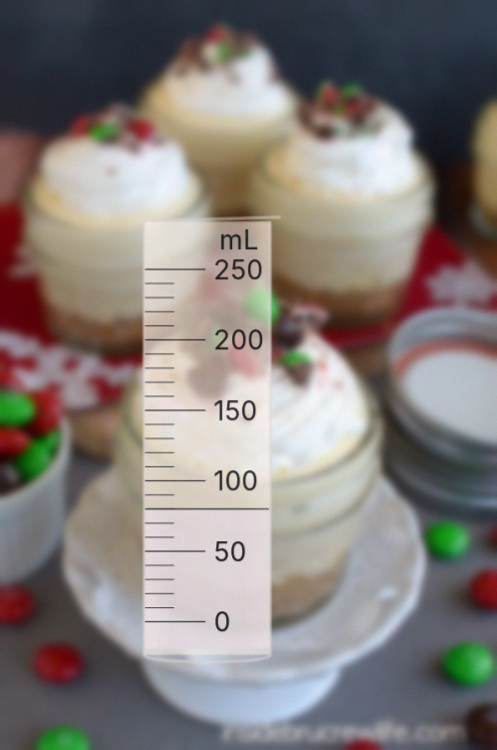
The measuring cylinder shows 80 mL
